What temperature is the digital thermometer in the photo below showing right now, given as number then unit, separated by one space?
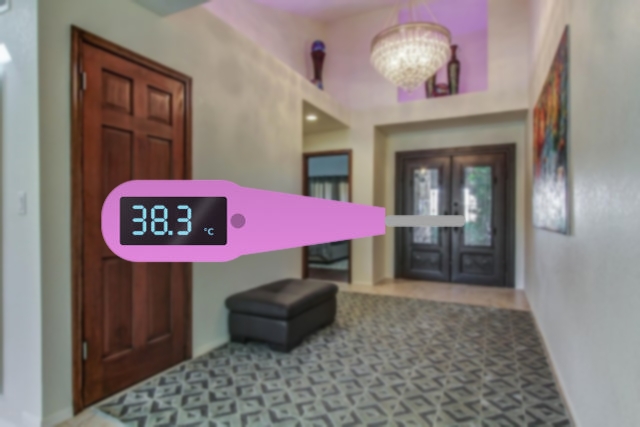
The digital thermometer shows 38.3 °C
